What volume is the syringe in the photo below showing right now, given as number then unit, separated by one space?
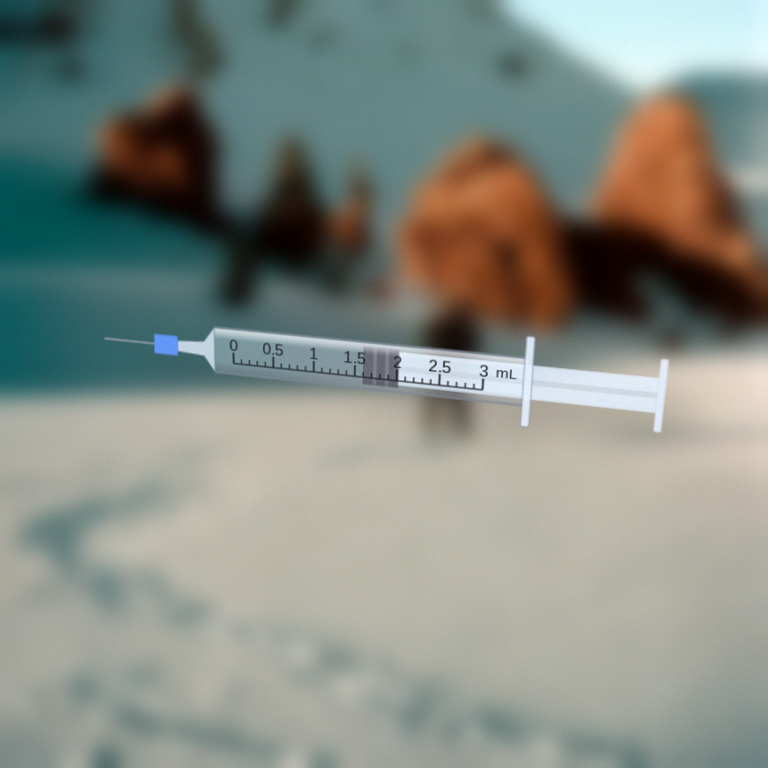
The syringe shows 1.6 mL
